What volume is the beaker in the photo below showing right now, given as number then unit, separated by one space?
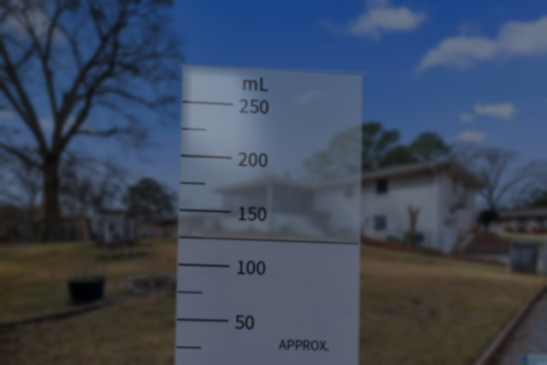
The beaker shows 125 mL
